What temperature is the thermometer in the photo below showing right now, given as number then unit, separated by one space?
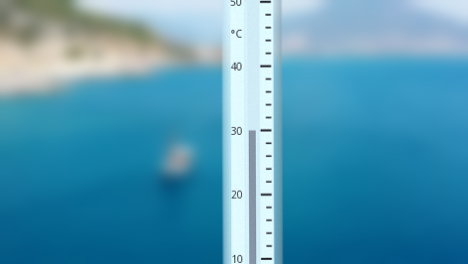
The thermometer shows 30 °C
